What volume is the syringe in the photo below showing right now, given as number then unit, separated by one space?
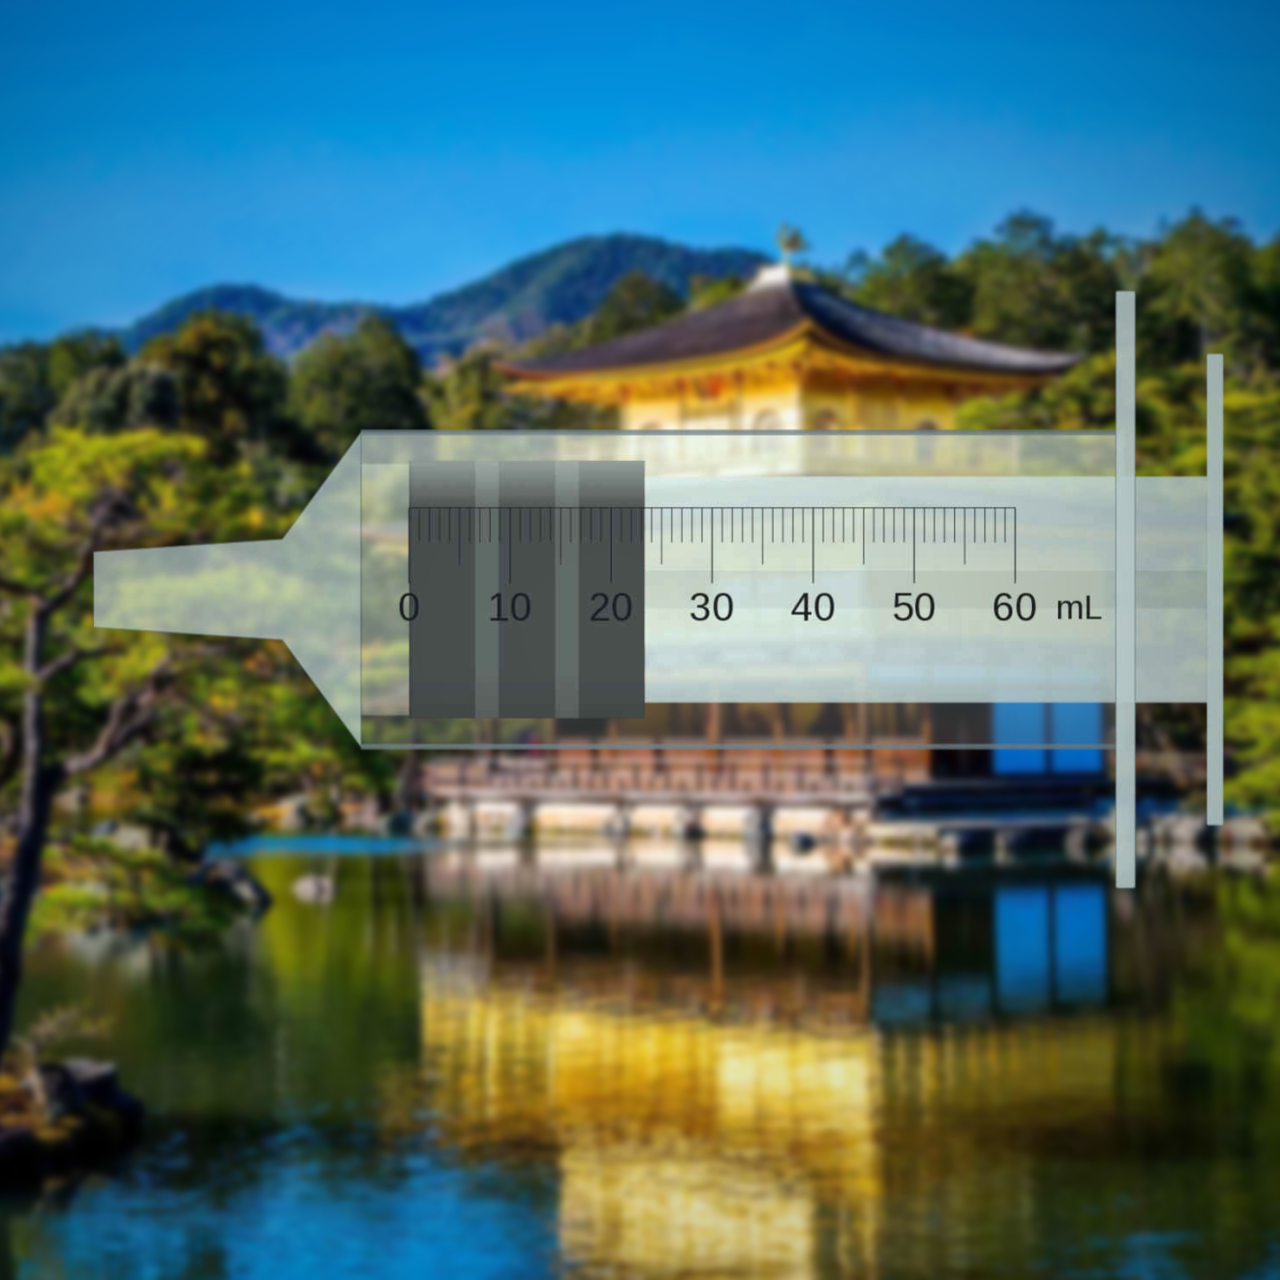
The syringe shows 0 mL
